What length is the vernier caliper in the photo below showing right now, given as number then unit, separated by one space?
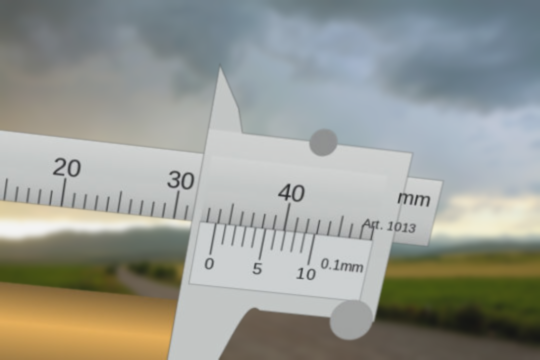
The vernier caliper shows 33.8 mm
